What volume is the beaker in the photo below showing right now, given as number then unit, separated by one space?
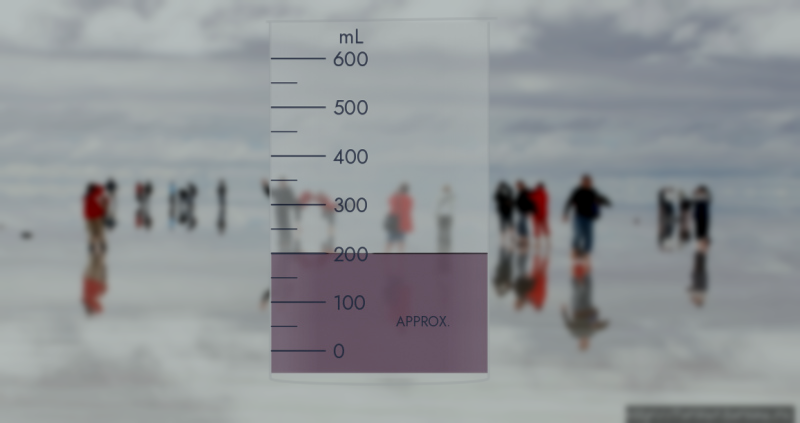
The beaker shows 200 mL
